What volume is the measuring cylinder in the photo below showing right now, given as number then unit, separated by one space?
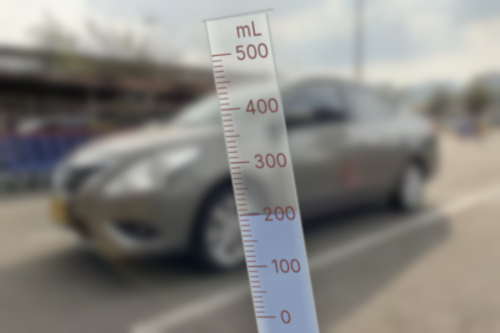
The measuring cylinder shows 200 mL
